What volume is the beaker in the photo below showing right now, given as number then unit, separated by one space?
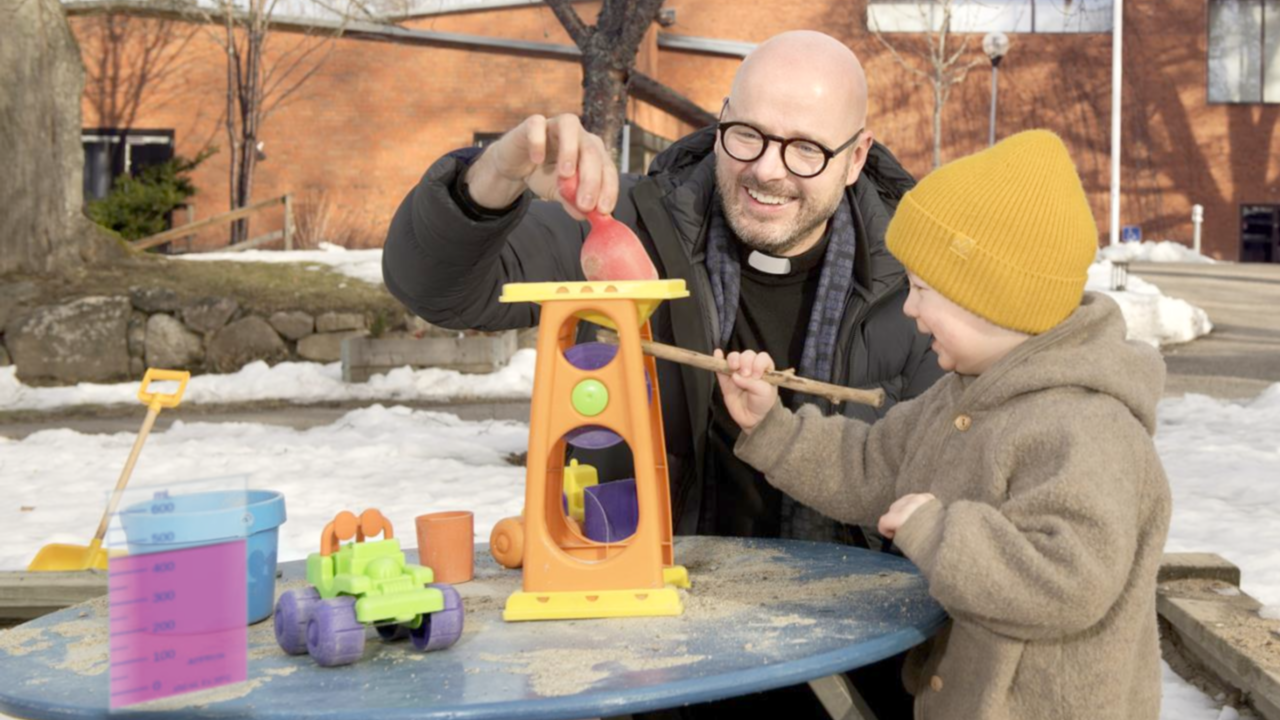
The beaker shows 450 mL
